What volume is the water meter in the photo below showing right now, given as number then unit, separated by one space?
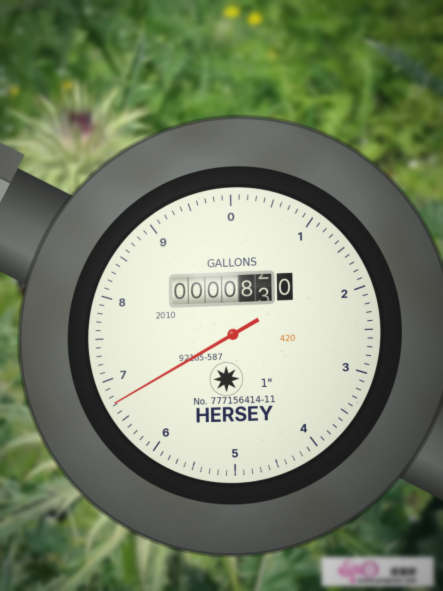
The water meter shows 826.7 gal
